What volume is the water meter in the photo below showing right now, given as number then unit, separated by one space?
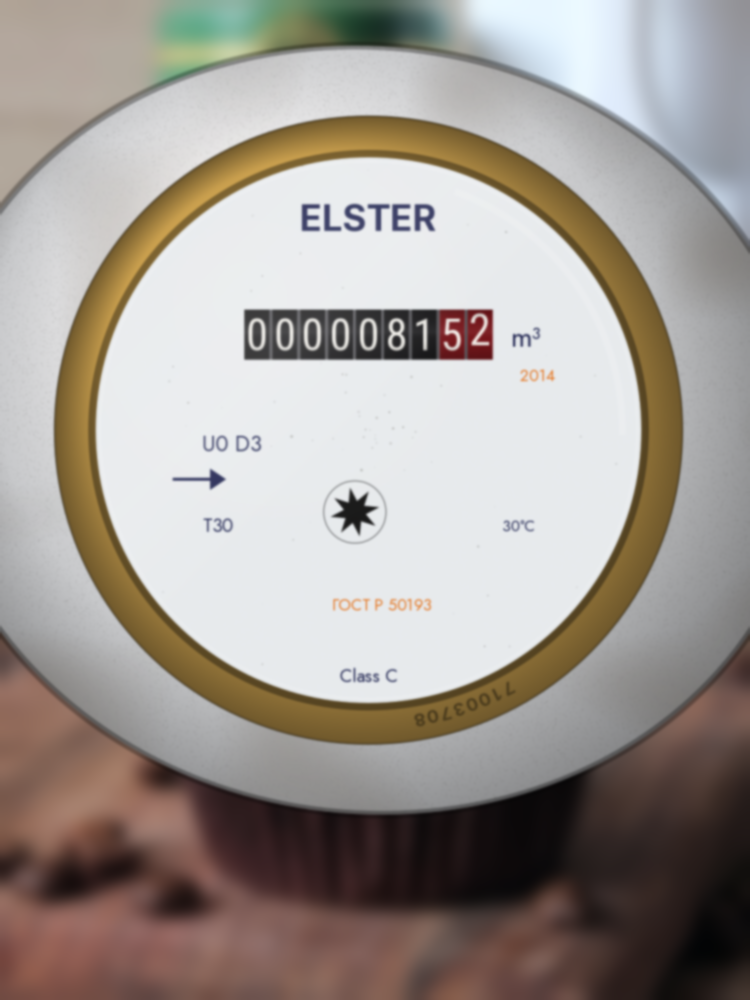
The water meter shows 81.52 m³
